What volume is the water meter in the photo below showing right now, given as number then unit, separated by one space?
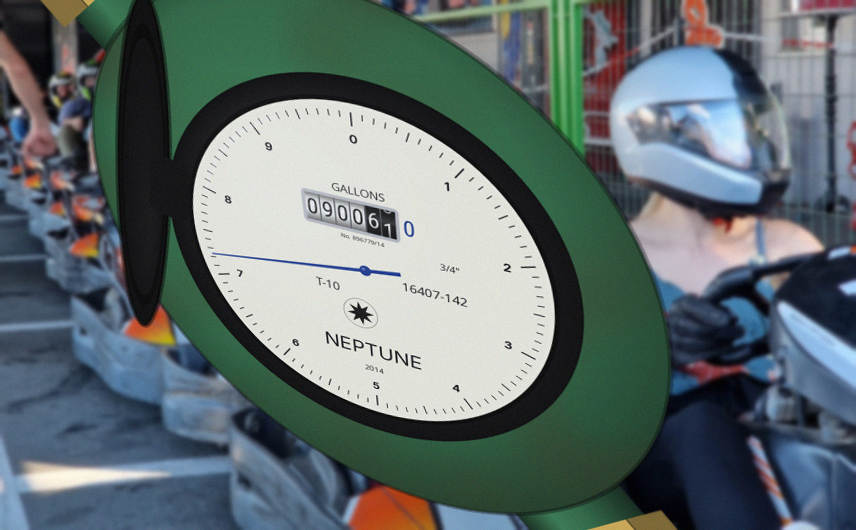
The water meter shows 900607.2 gal
